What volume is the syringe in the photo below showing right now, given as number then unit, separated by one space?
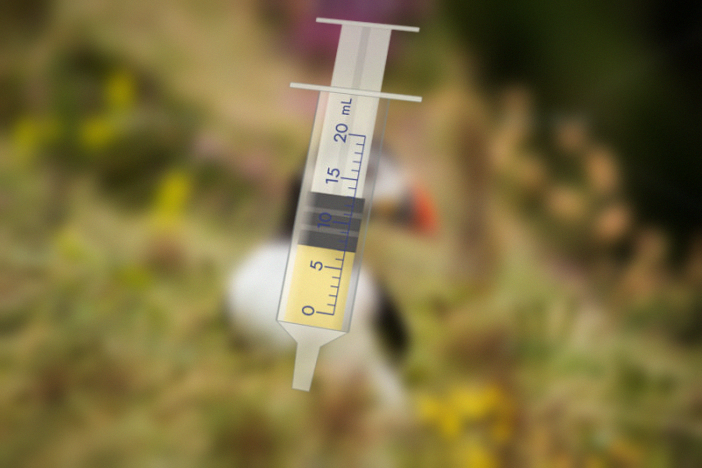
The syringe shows 7 mL
